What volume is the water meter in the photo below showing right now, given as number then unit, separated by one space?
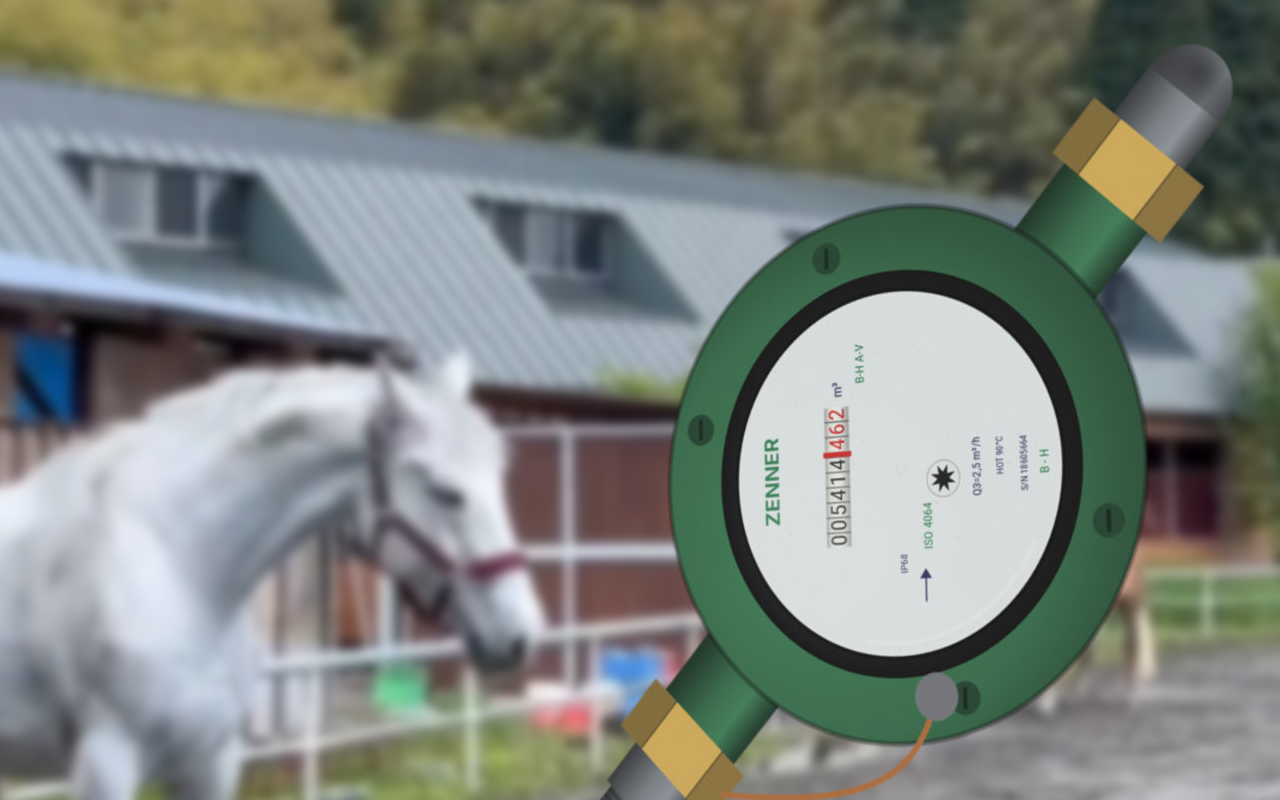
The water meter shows 5414.462 m³
